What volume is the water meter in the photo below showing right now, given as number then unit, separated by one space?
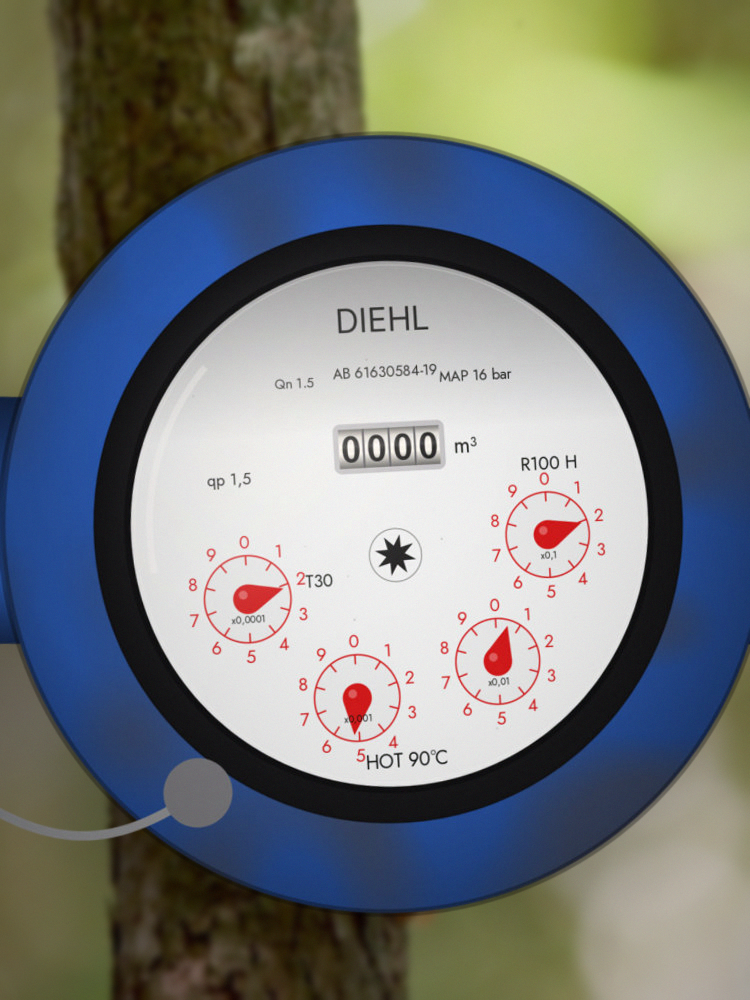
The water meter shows 0.2052 m³
